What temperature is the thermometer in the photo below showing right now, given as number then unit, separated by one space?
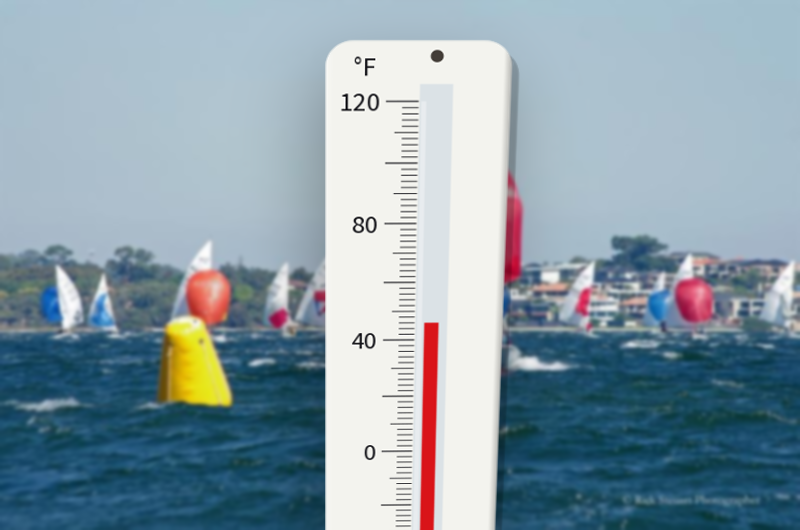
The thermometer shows 46 °F
